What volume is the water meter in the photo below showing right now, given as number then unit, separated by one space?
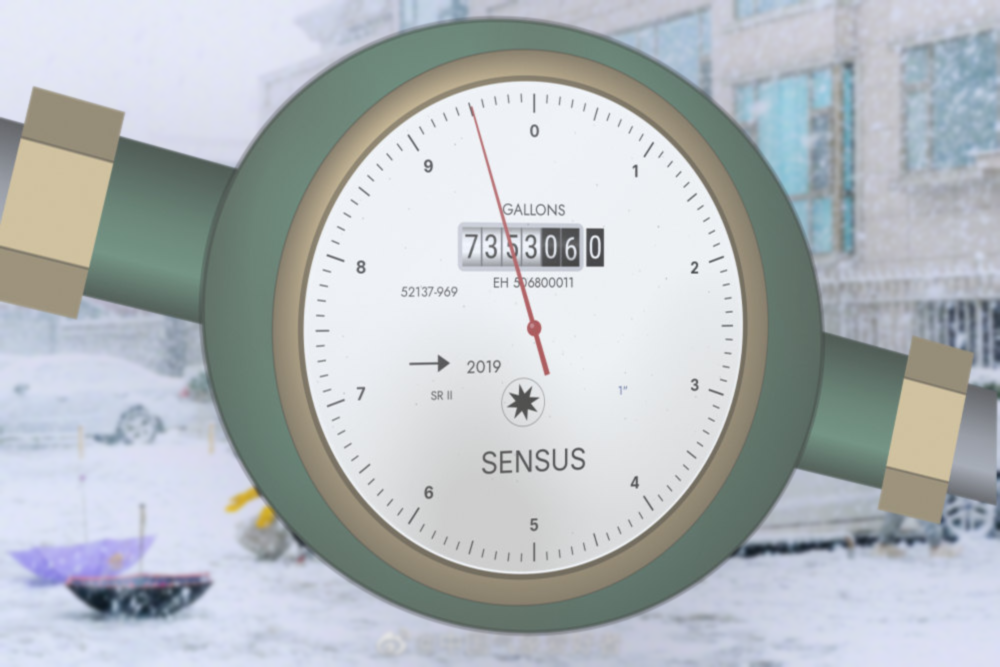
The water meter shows 7353059.5 gal
